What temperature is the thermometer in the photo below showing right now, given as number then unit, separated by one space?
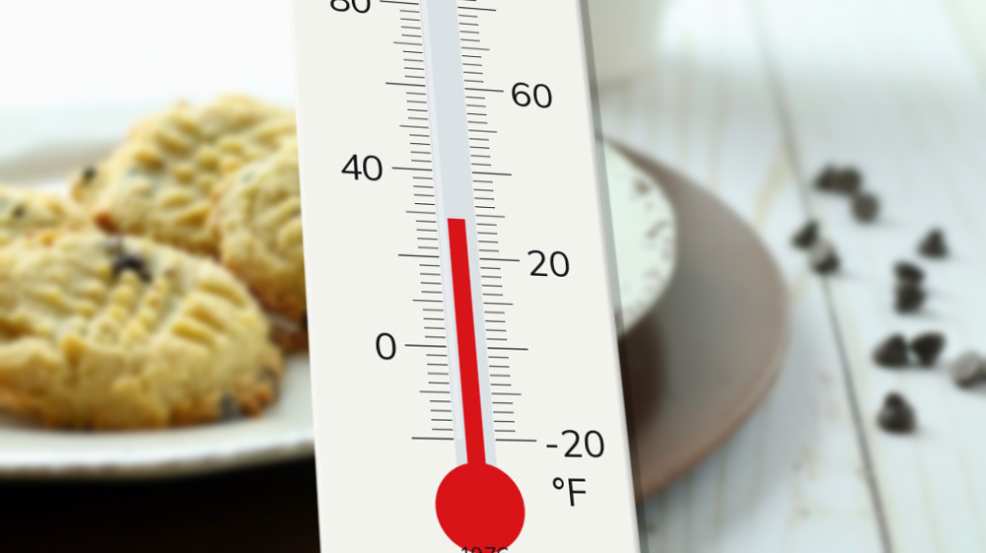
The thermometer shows 29 °F
